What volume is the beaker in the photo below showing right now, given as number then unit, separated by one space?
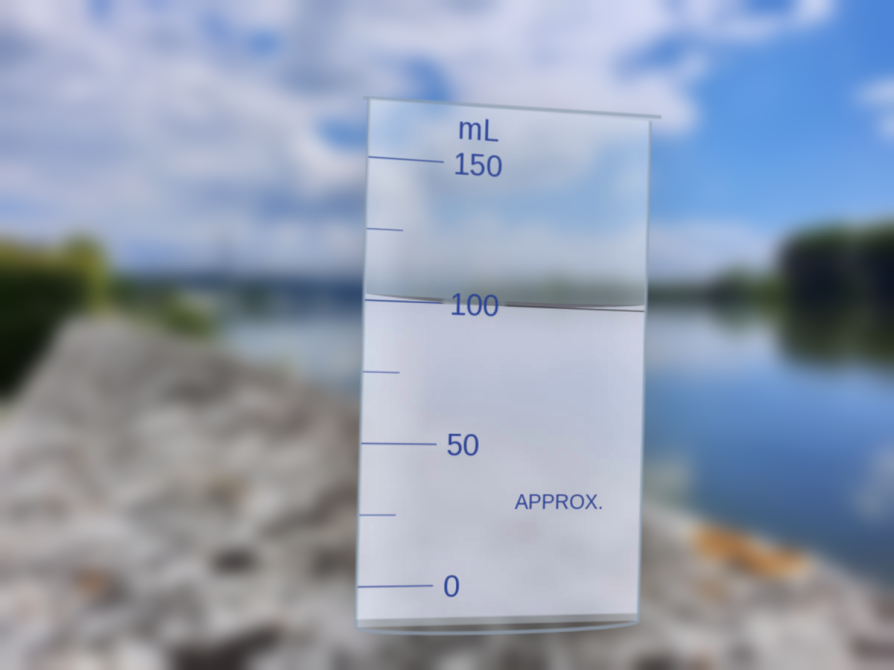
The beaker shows 100 mL
